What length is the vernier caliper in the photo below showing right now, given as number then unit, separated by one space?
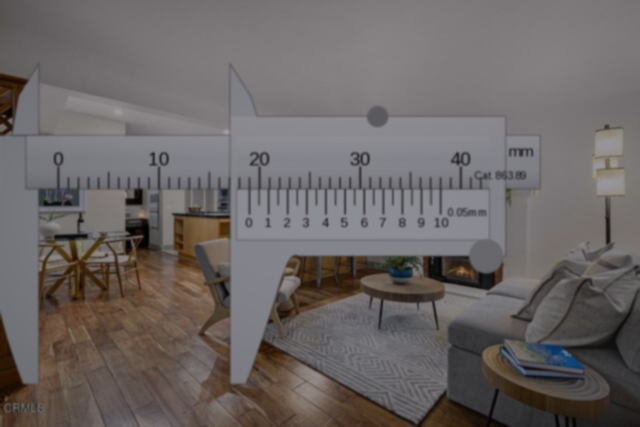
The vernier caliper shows 19.0 mm
